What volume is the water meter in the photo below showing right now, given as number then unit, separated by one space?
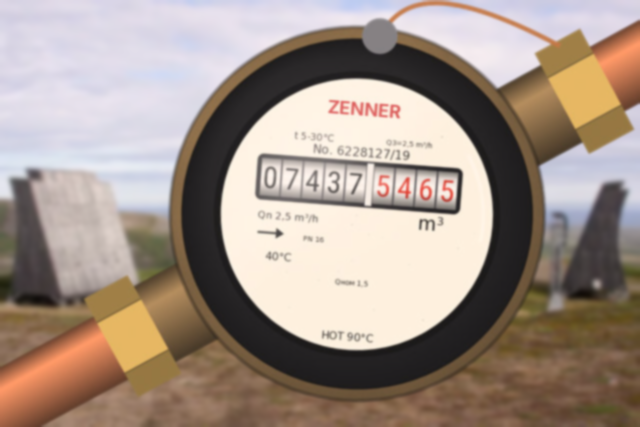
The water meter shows 7437.5465 m³
